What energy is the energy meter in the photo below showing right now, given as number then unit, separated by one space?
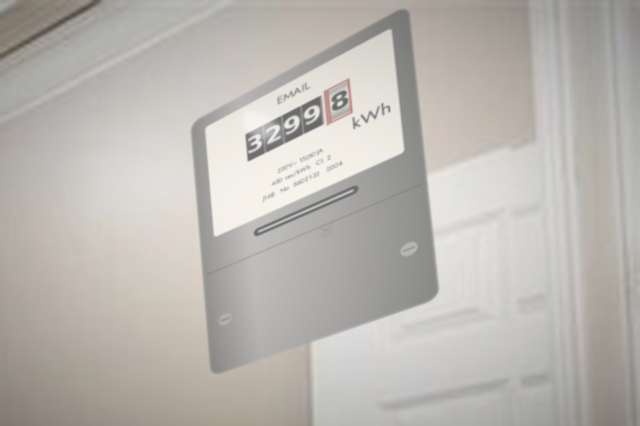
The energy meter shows 3299.8 kWh
